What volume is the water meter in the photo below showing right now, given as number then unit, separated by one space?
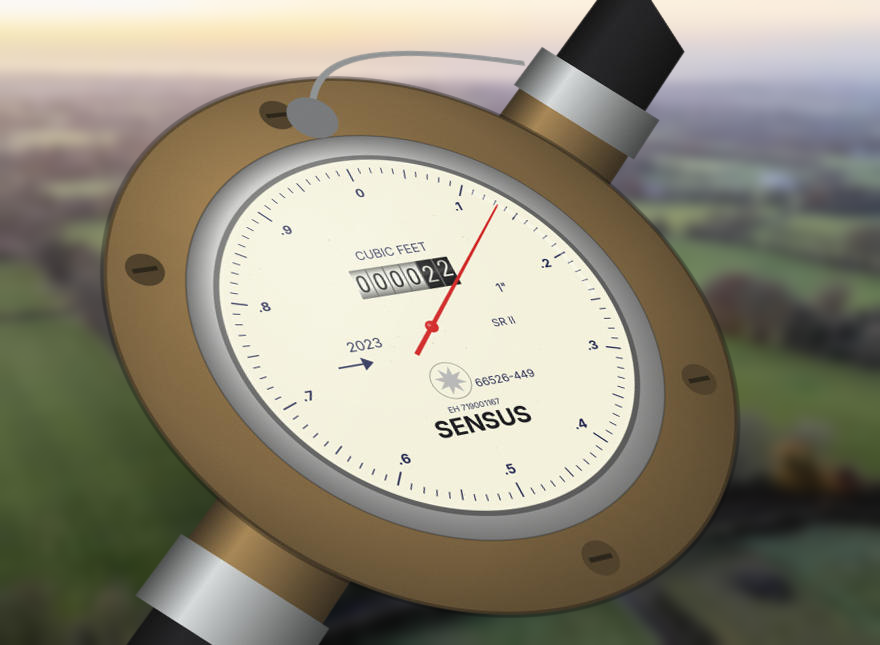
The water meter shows 22.13 ft³
